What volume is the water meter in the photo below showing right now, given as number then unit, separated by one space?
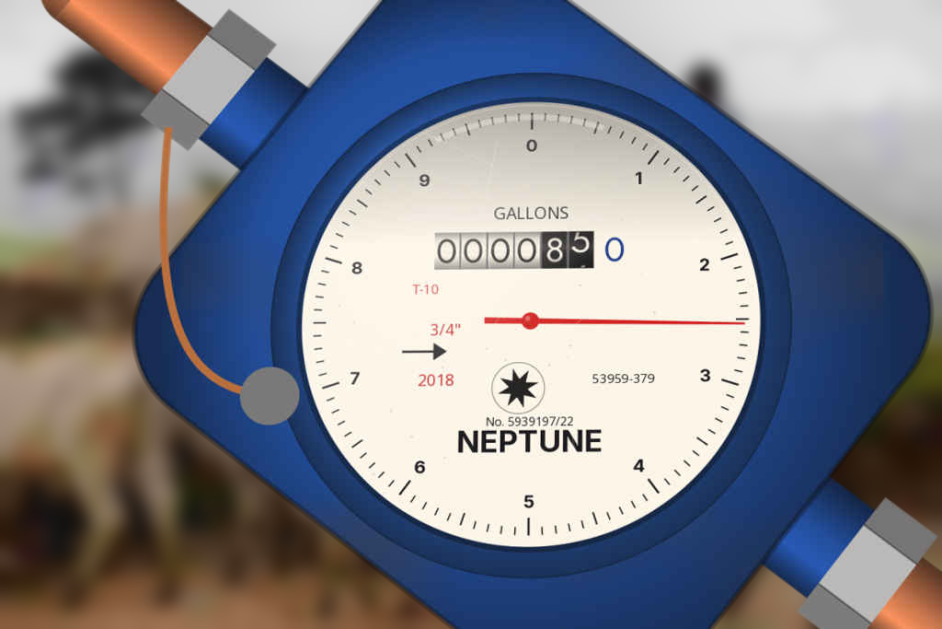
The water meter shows 852.5 gal
